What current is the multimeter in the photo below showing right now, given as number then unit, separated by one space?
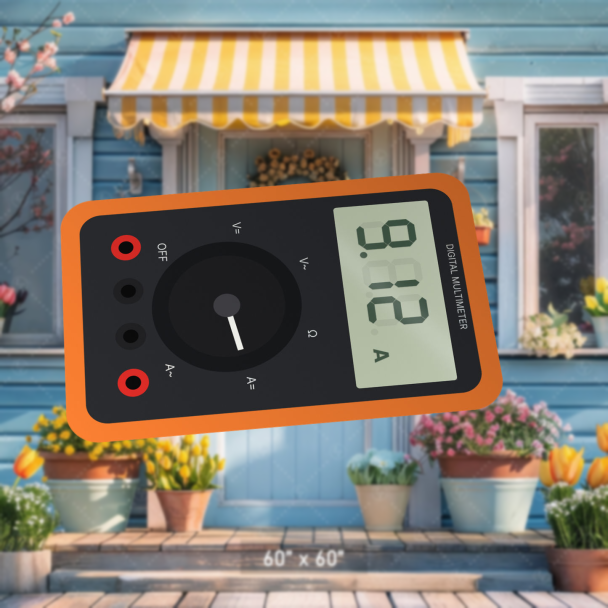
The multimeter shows 9.12 A
